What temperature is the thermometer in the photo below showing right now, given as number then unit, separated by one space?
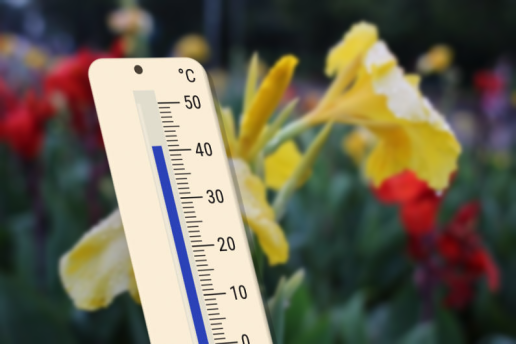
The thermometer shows 41 °C
